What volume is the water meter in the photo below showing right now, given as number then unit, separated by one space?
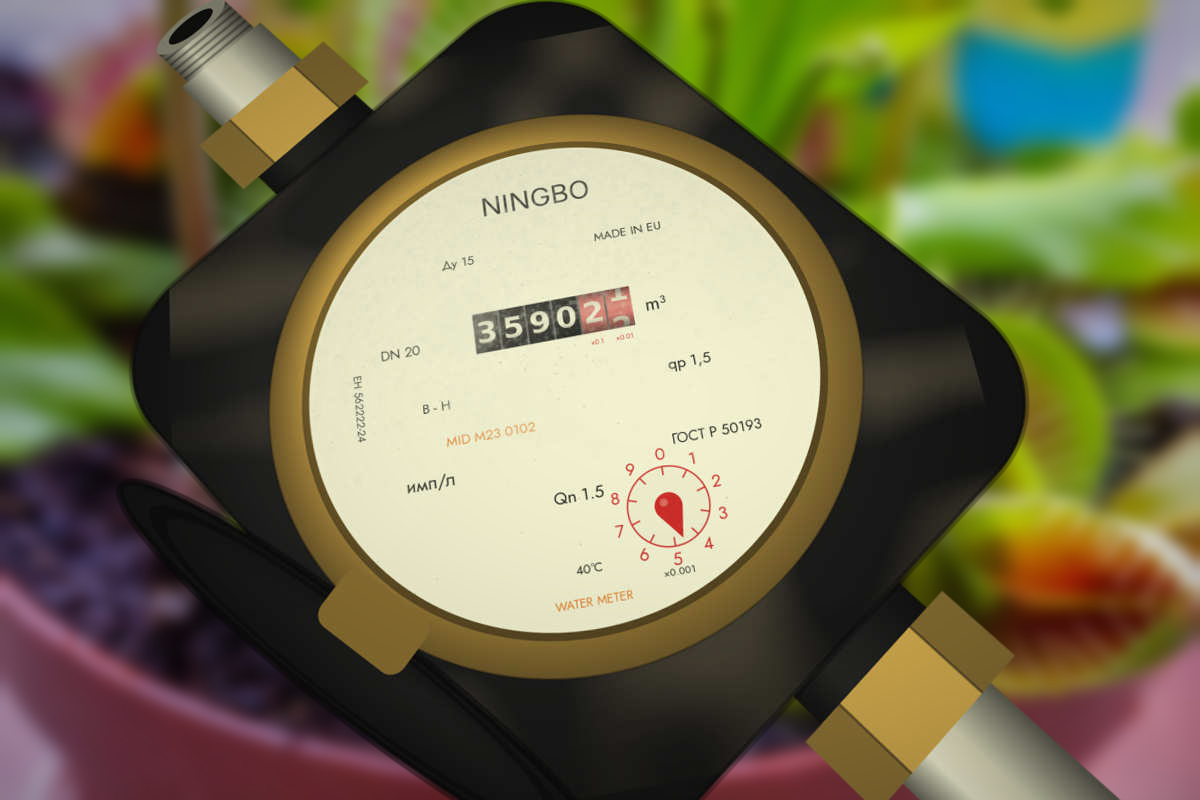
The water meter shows 3590.214 m³
